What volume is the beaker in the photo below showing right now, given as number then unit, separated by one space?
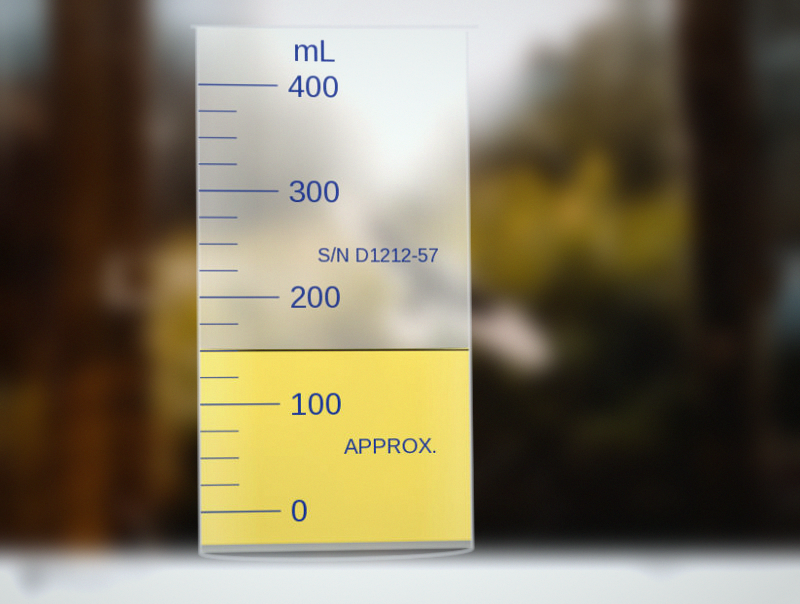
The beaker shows 150 mL
